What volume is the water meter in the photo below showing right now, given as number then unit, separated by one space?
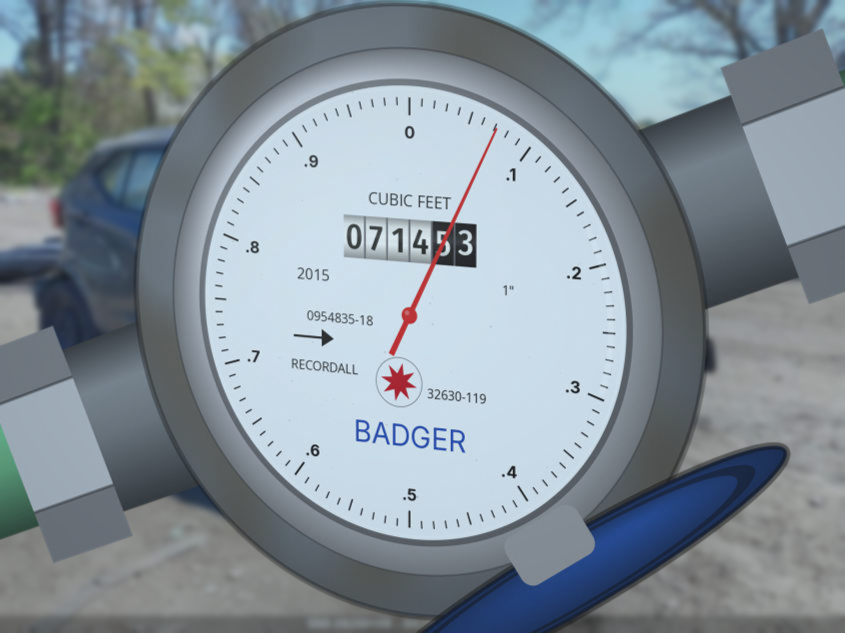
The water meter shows 71453.07 ft³
